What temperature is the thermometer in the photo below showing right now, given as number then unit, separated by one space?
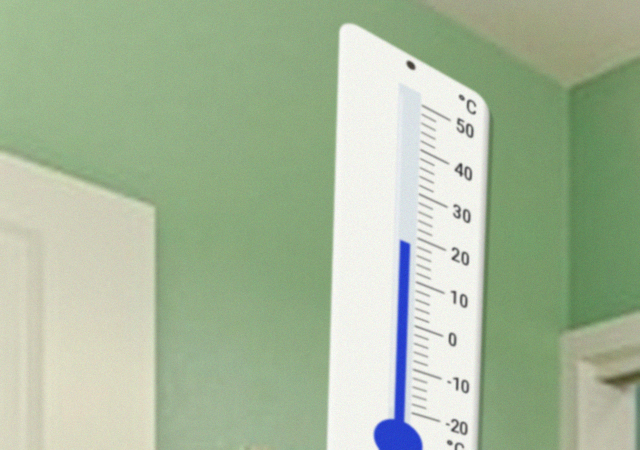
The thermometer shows 18 °C
